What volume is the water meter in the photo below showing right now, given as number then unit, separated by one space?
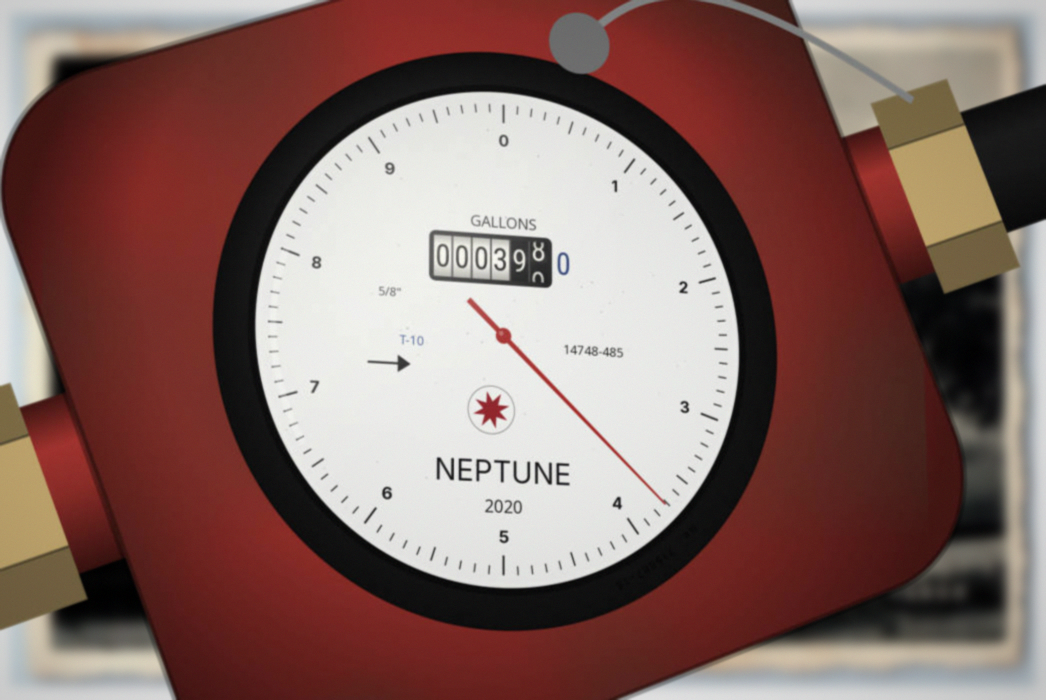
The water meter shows 3983.7 gal
